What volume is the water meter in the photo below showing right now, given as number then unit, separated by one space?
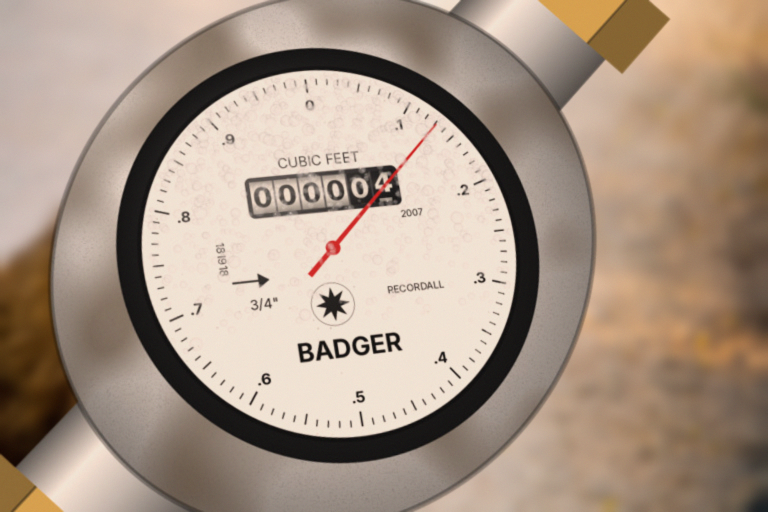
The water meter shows 4.13 ft³
